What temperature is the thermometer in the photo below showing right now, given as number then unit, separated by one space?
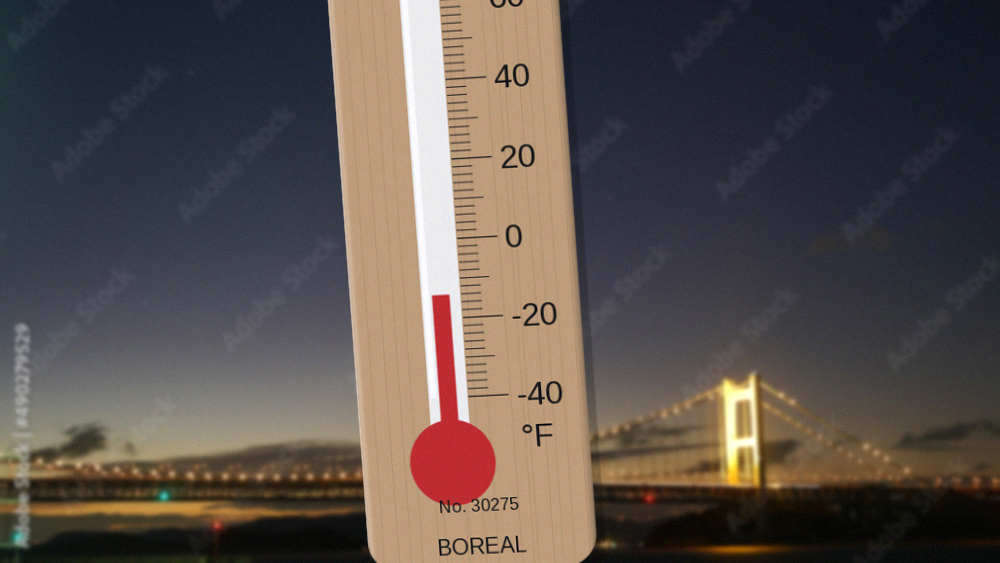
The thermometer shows -14 °F
